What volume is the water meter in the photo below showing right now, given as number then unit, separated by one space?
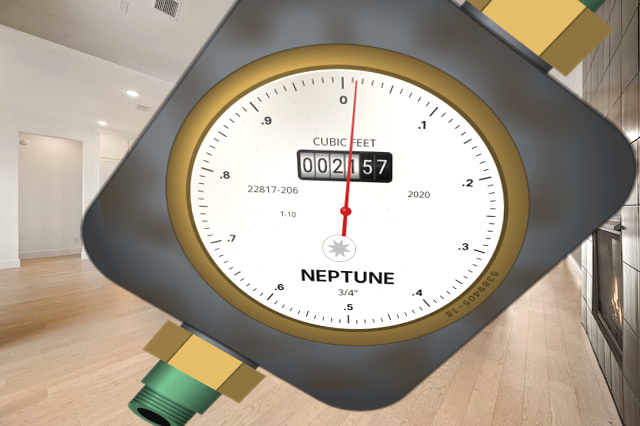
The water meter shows 2157.01 ft³
